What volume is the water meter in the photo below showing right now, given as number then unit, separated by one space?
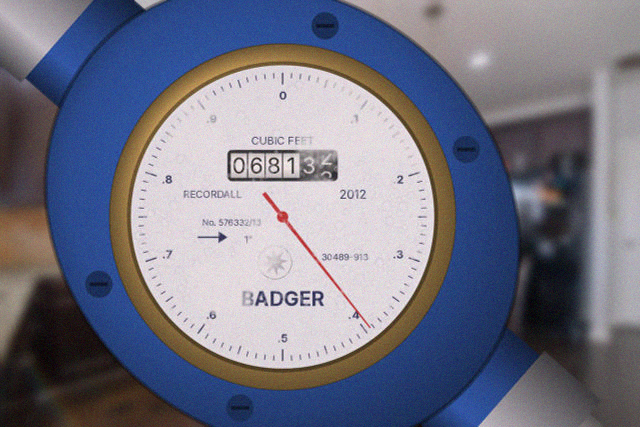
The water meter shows 68132.39 ft³
